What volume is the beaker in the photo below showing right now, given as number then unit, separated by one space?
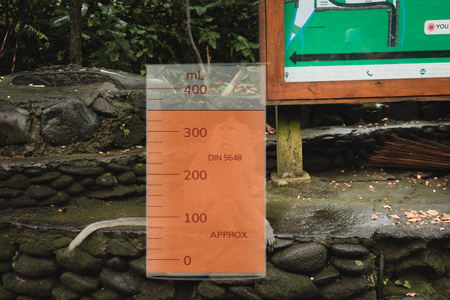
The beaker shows 350 mL
